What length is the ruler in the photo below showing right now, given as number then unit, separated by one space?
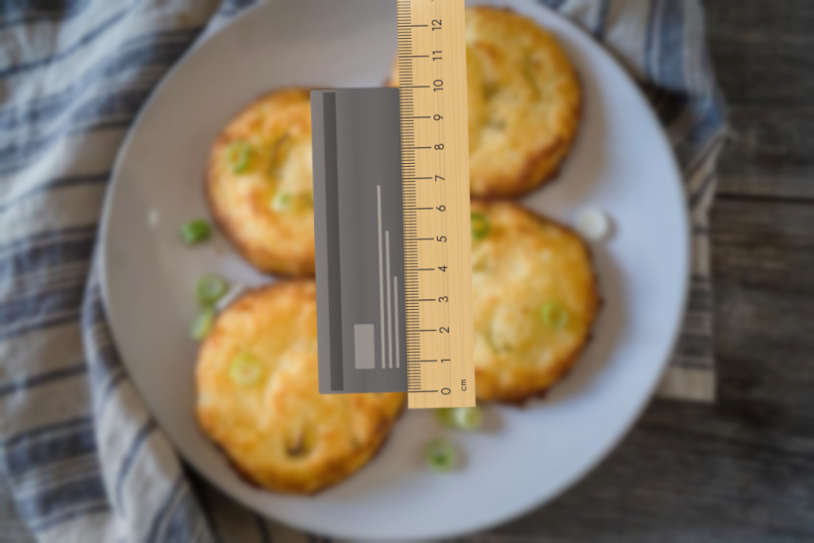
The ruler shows 10 cm
